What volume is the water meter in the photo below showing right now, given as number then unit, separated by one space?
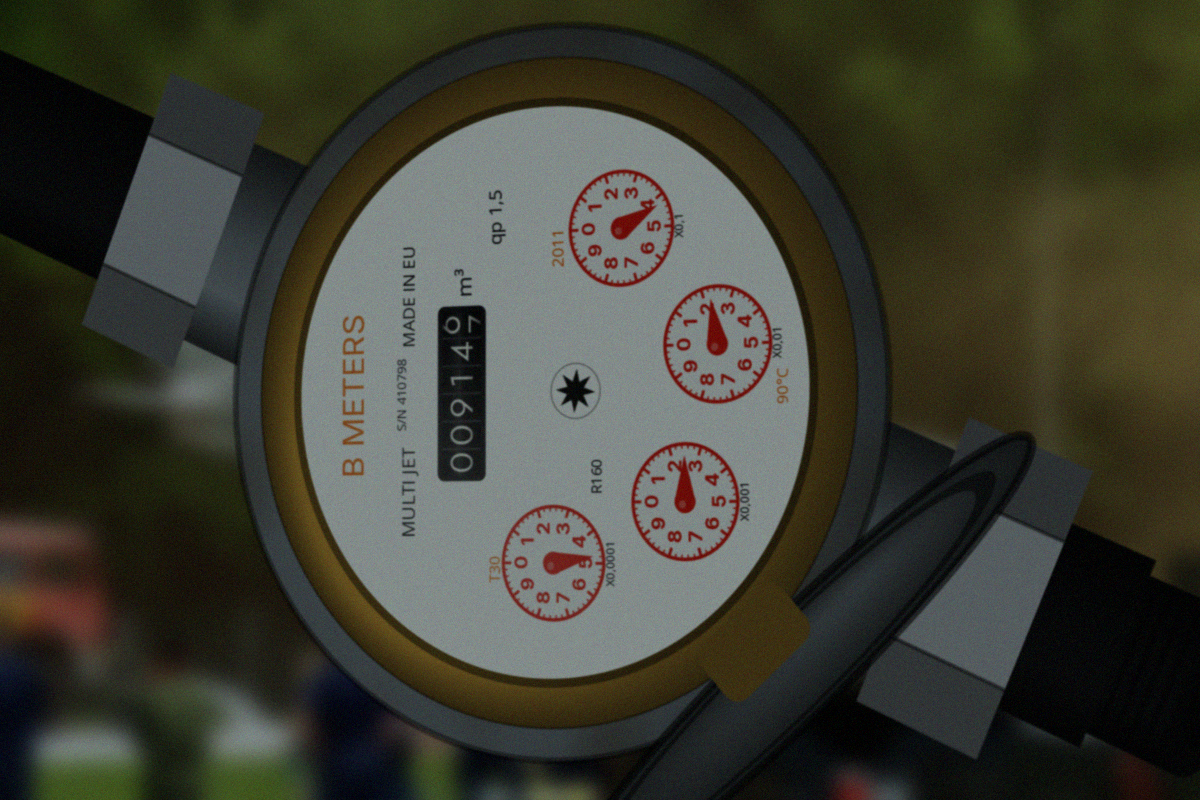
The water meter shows 9146.4224 m³
